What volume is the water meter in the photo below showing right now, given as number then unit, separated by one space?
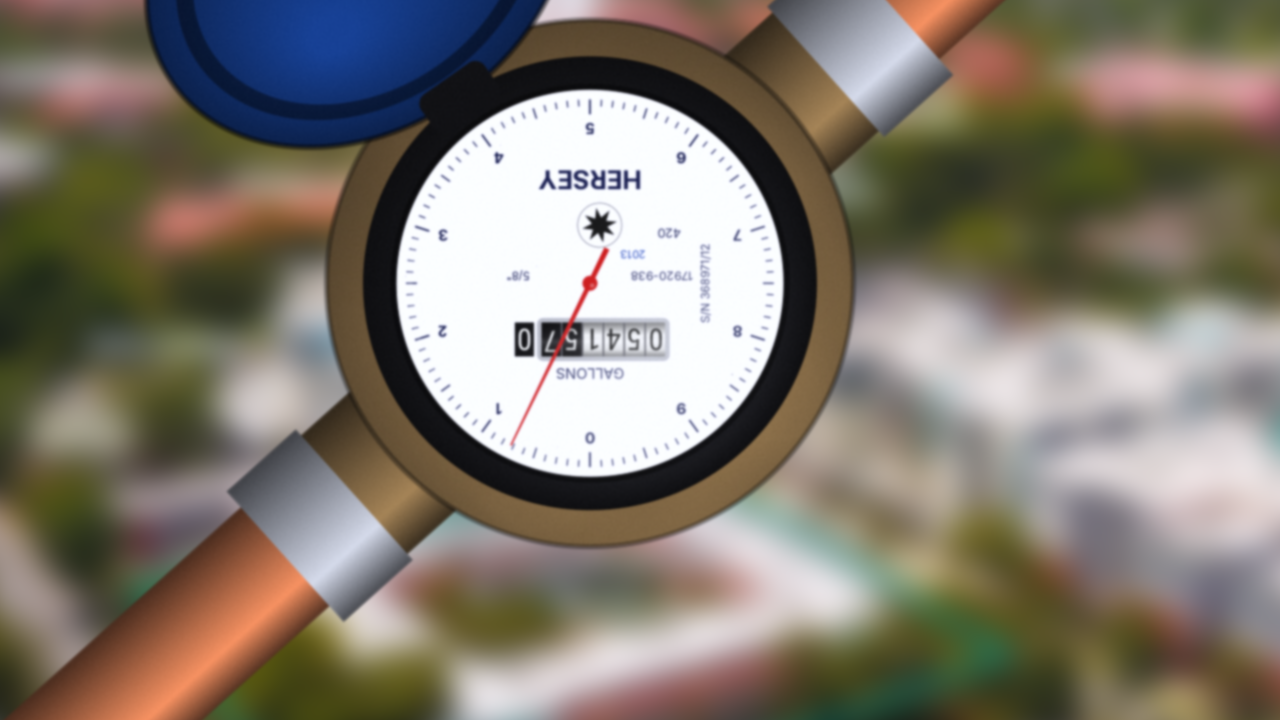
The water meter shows 541570.7 gal
